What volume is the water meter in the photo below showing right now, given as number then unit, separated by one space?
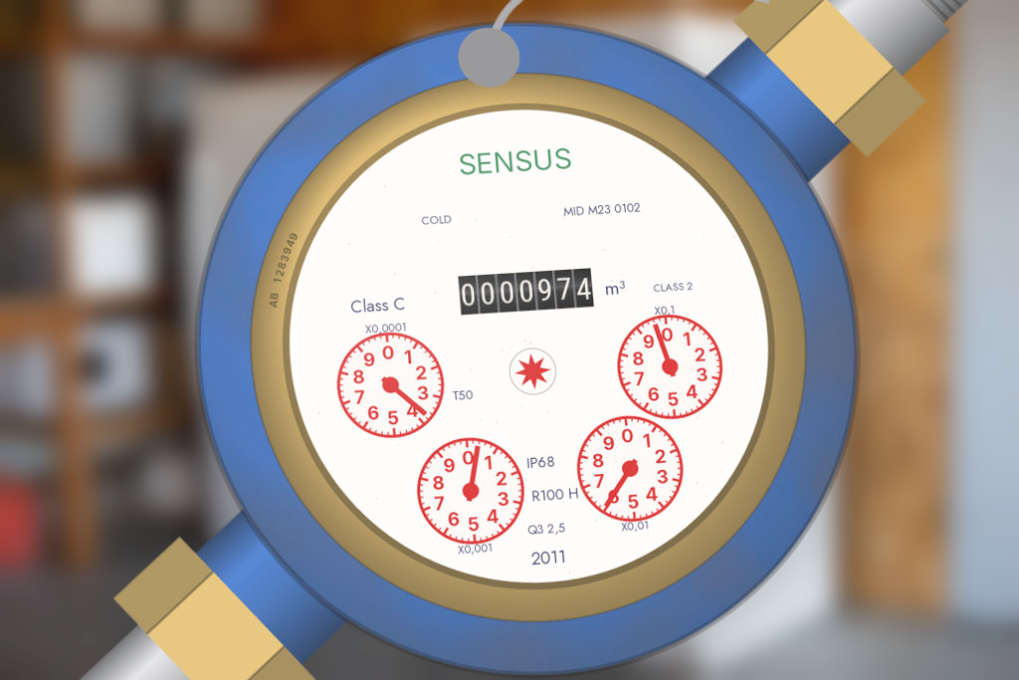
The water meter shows 973.9603 m³
